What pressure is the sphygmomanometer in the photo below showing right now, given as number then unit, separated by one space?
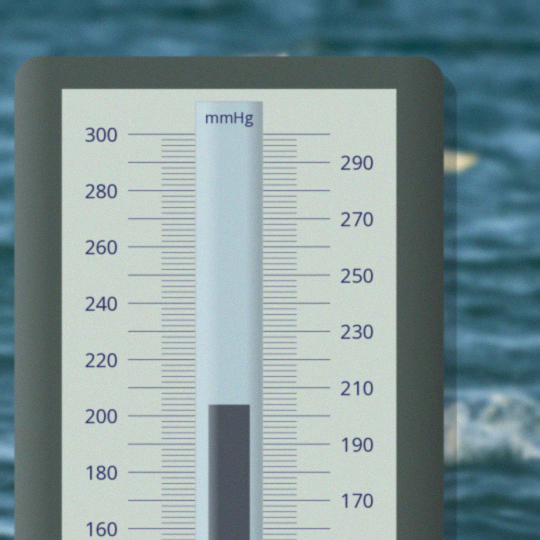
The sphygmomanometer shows 204 mmHg
